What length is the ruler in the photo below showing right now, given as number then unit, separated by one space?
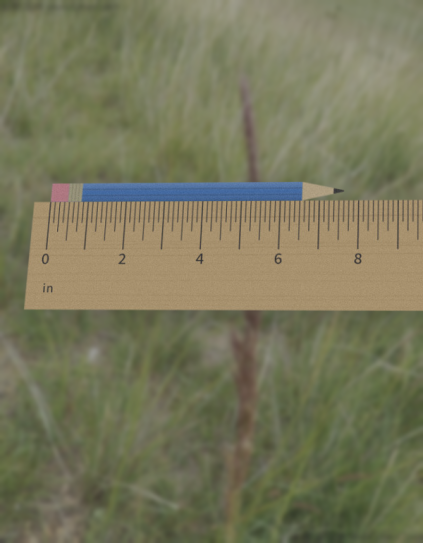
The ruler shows 7.625 in
